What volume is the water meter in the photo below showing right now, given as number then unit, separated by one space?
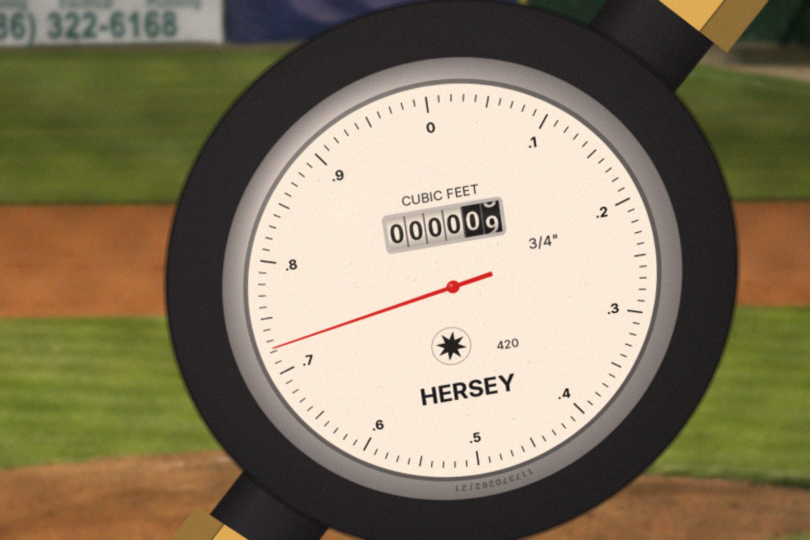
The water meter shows 8.72 ft³
